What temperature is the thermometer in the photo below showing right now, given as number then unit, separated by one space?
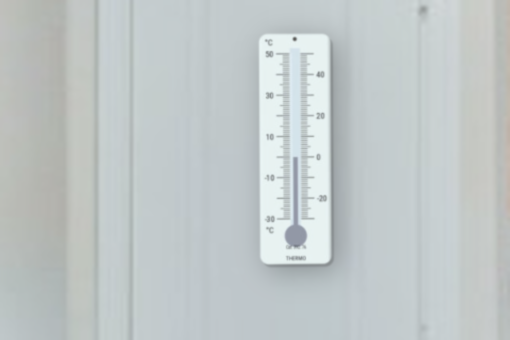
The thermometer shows 0 °C
